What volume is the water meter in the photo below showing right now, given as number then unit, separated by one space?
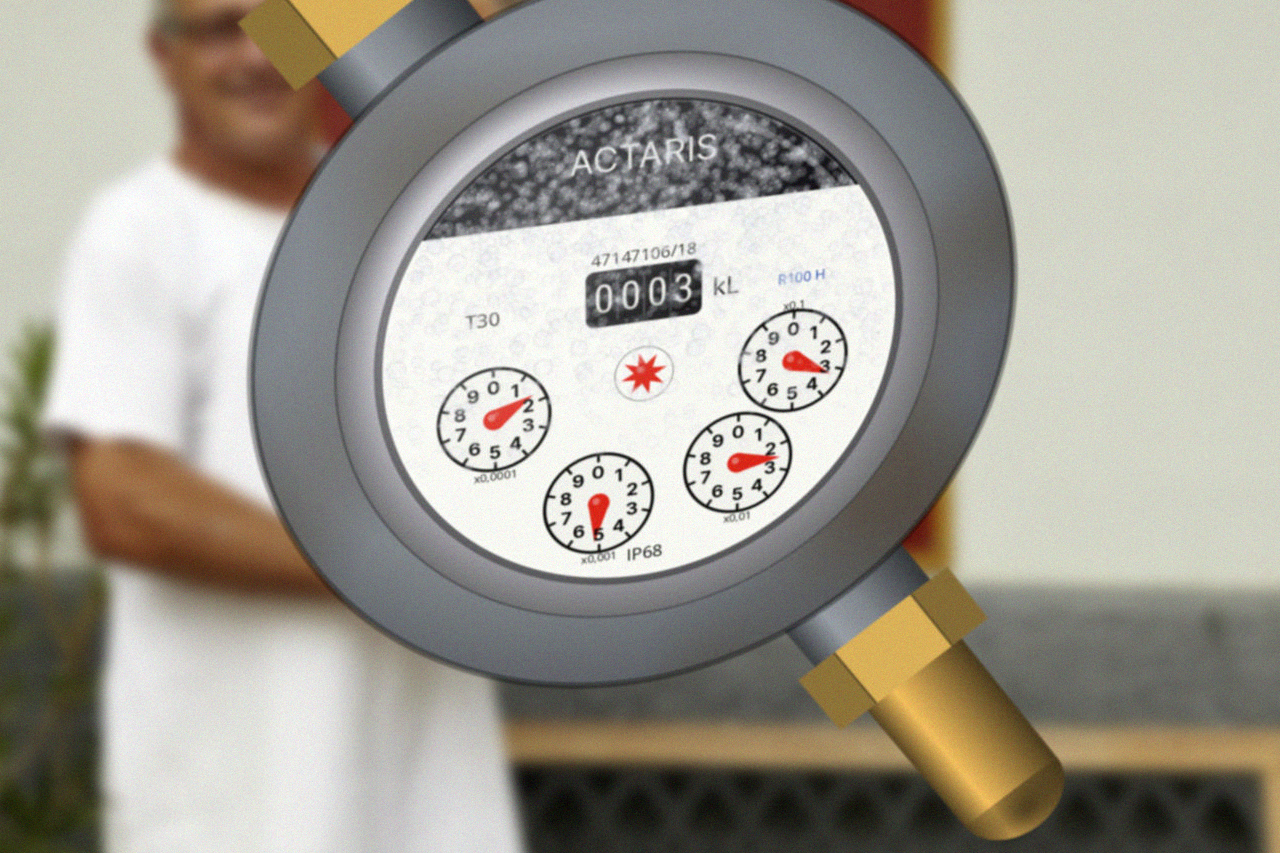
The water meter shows 3.3251 kL
